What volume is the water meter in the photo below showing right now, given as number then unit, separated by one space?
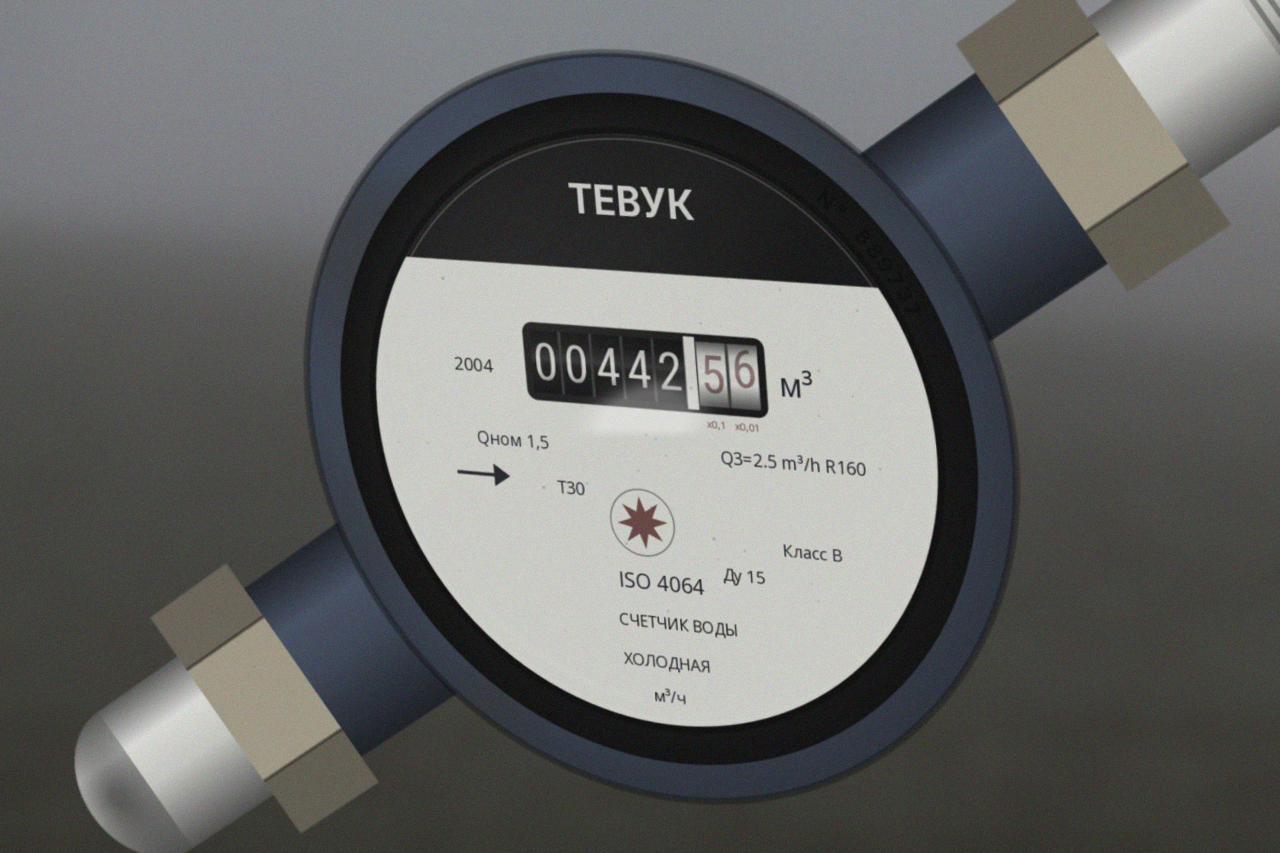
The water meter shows 442.56 m³
